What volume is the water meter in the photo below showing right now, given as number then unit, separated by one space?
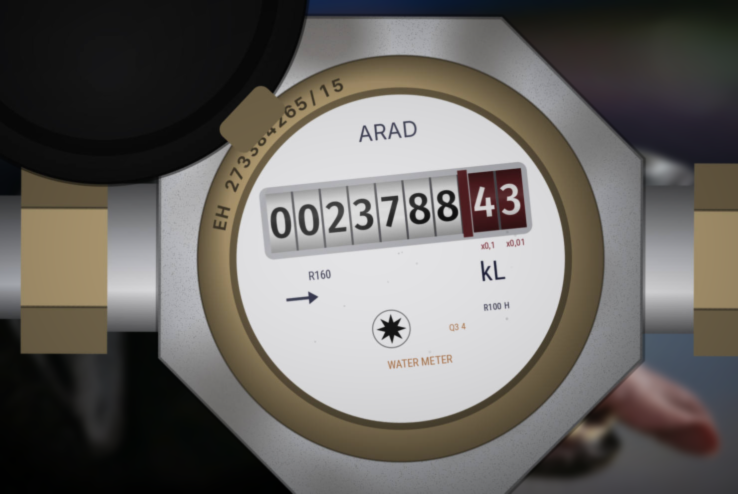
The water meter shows 23788.43 kL
